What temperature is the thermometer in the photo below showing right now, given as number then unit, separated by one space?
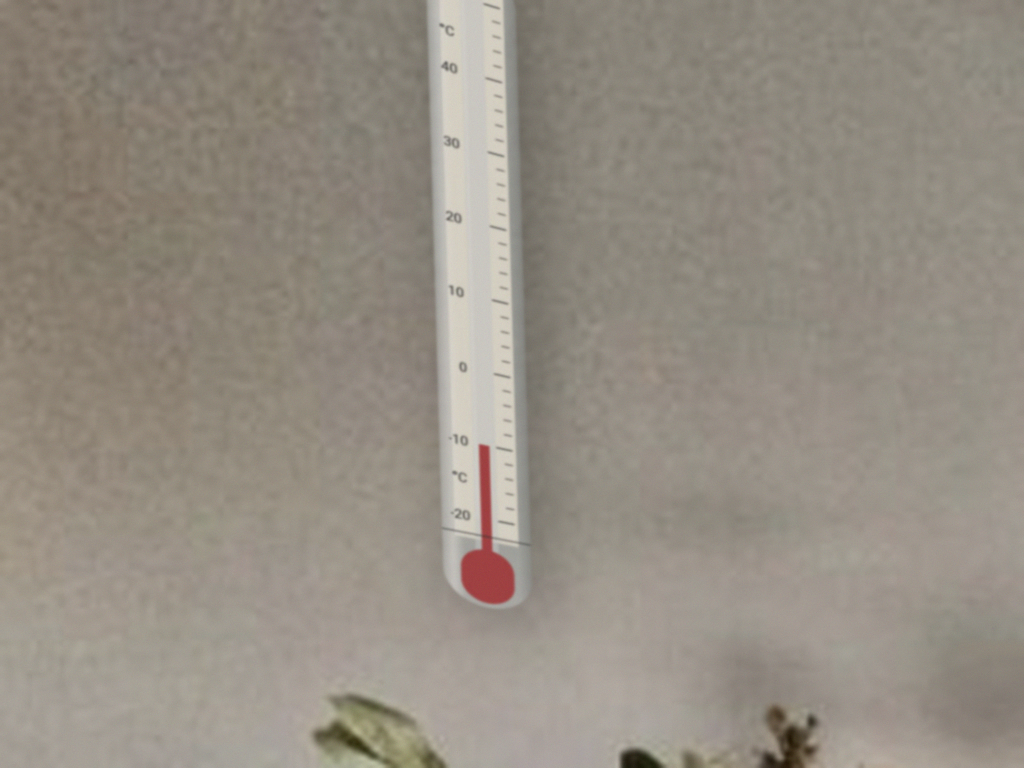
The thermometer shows -10 °C
